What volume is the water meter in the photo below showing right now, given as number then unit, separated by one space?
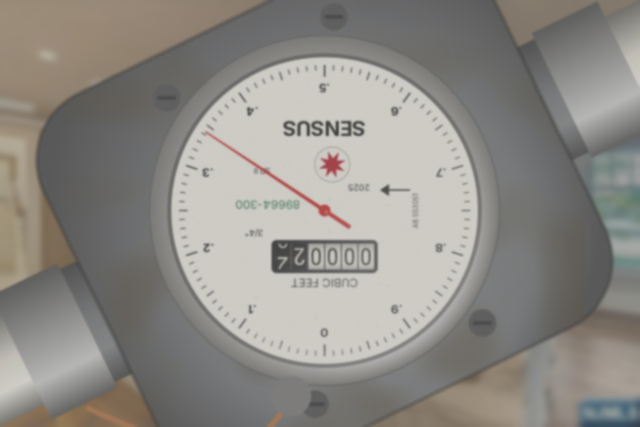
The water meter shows 22.34 ft³
